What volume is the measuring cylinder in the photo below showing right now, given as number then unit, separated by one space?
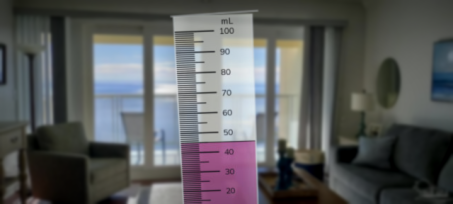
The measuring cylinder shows 45 mL
